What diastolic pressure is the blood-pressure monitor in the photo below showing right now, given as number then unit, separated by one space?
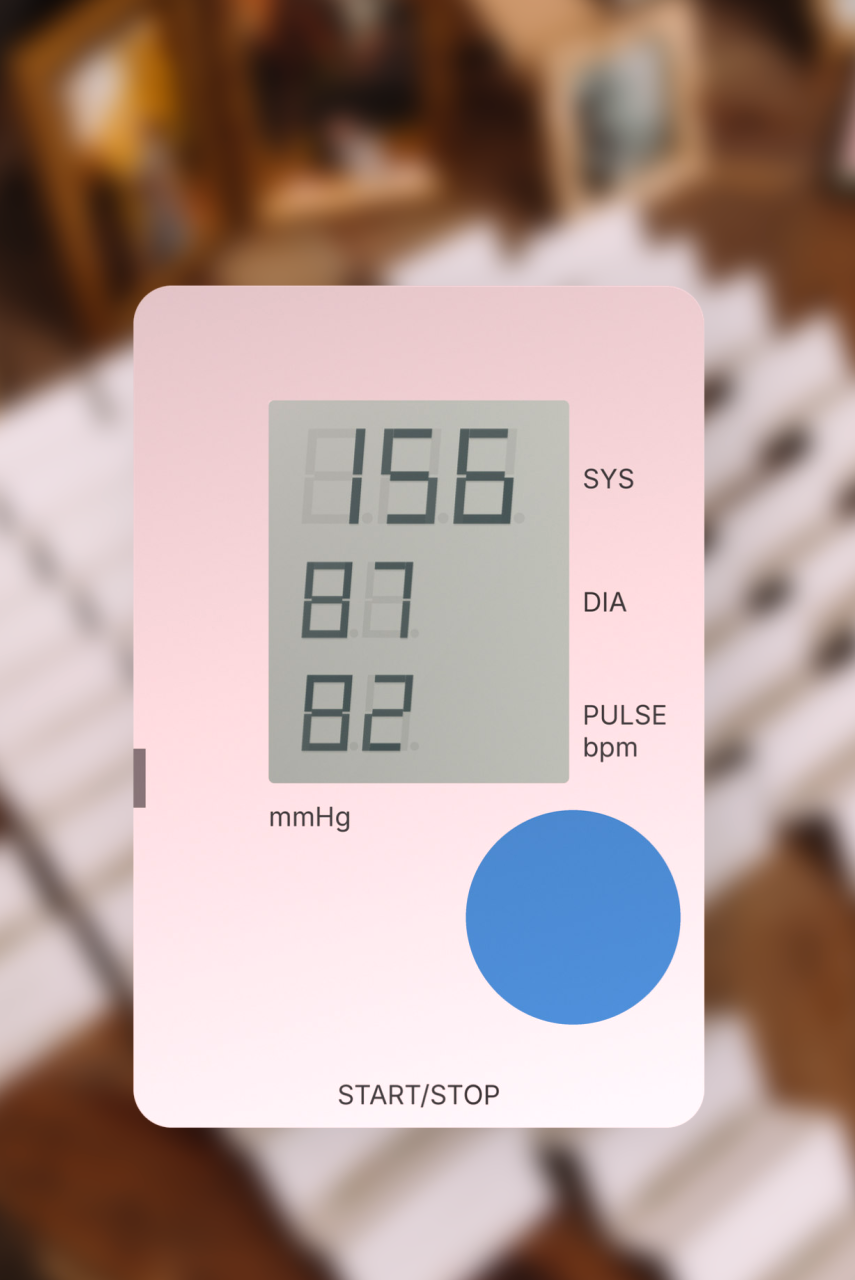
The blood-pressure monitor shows 87 mmHg
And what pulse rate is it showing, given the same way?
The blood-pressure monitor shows 82 bpm
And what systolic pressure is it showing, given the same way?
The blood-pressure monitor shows 156 mmHg
